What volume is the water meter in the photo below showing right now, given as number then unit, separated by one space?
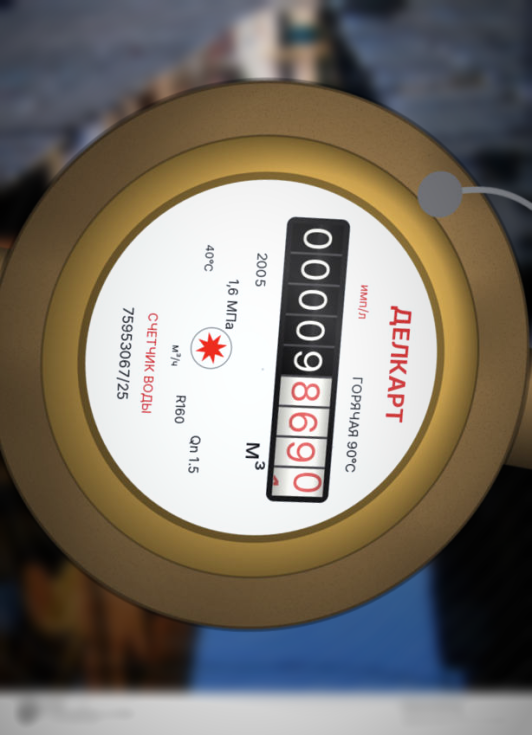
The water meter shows 9.8690 m³
